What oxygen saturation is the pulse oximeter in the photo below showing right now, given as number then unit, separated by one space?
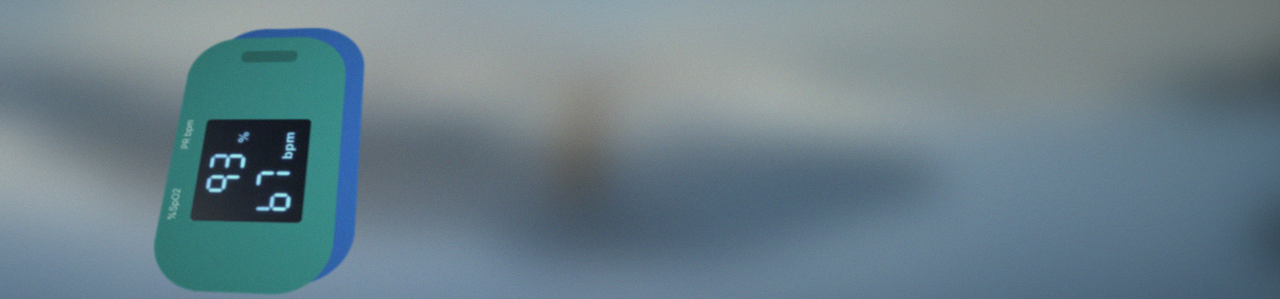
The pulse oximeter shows 93 %
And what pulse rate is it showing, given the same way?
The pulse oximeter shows 67 bpm
